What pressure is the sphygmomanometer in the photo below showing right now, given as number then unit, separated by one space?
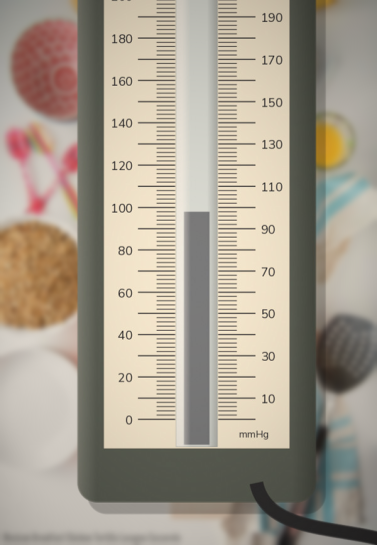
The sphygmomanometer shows 98 mmHg
